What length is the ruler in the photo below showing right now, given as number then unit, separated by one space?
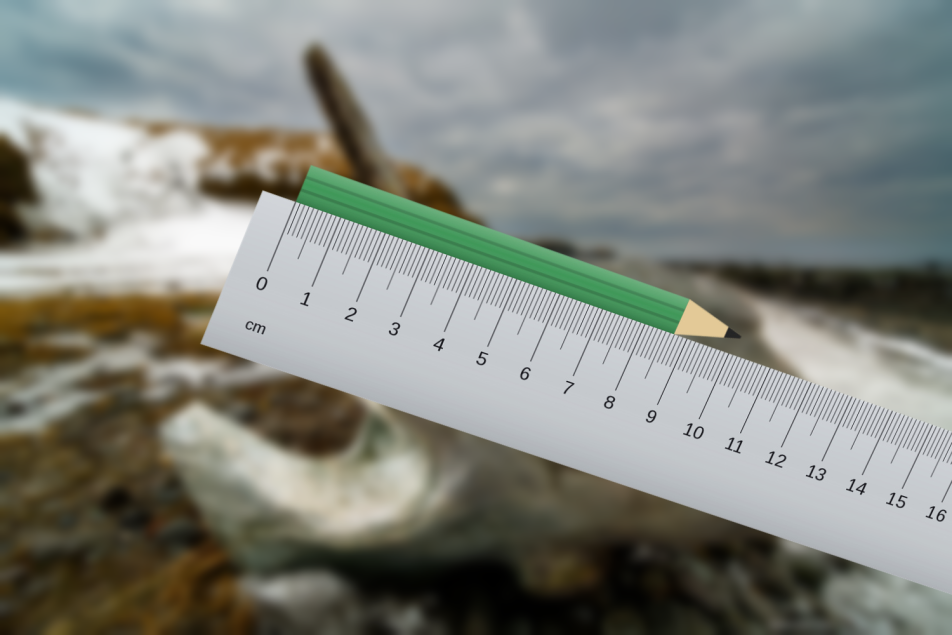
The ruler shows 10.1 cm
